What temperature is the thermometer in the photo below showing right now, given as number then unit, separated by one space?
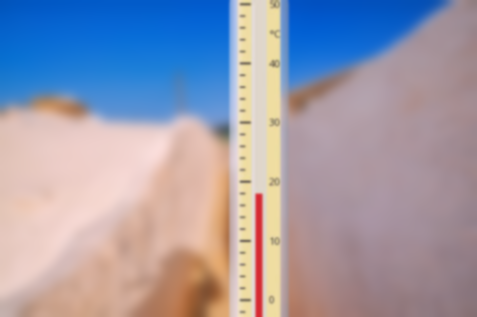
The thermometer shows 18 °C
